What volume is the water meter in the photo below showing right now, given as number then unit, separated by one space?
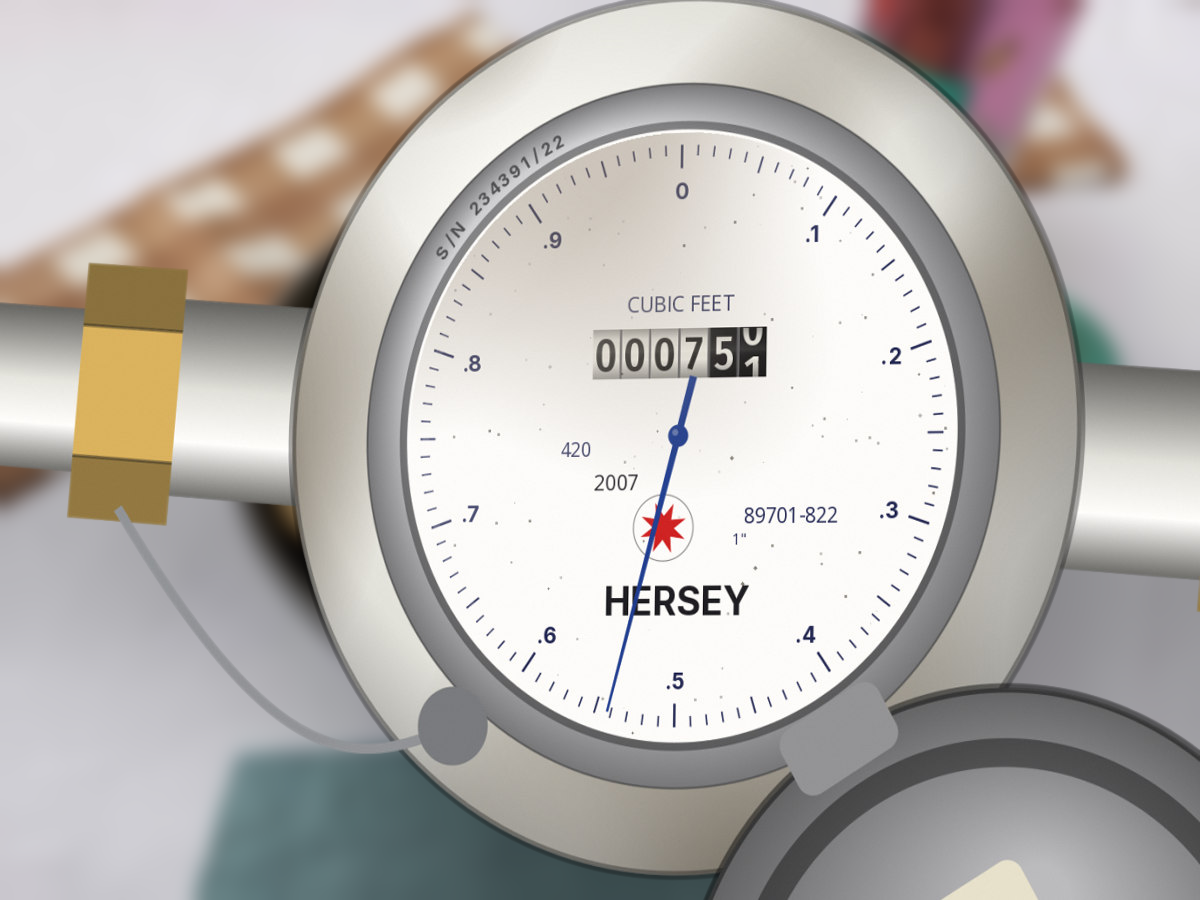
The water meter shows 750.54 ft³
